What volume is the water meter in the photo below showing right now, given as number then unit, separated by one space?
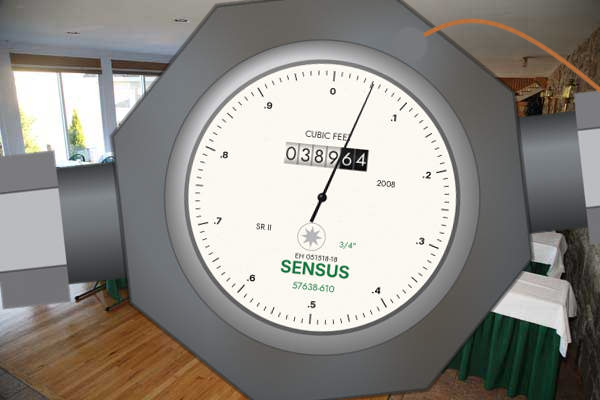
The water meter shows 38964.05 ft³
